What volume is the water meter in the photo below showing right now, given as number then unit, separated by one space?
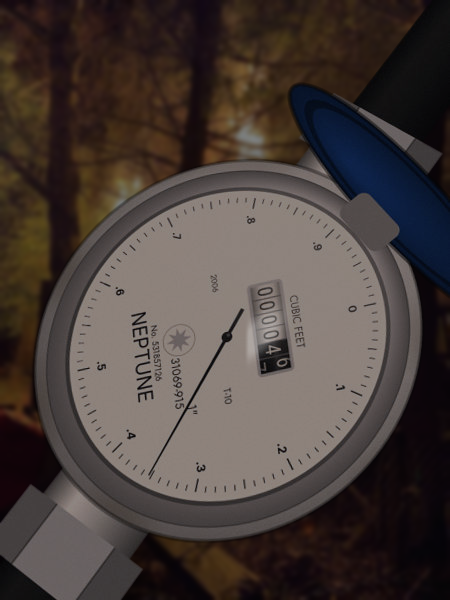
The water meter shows 46.35 ft³
